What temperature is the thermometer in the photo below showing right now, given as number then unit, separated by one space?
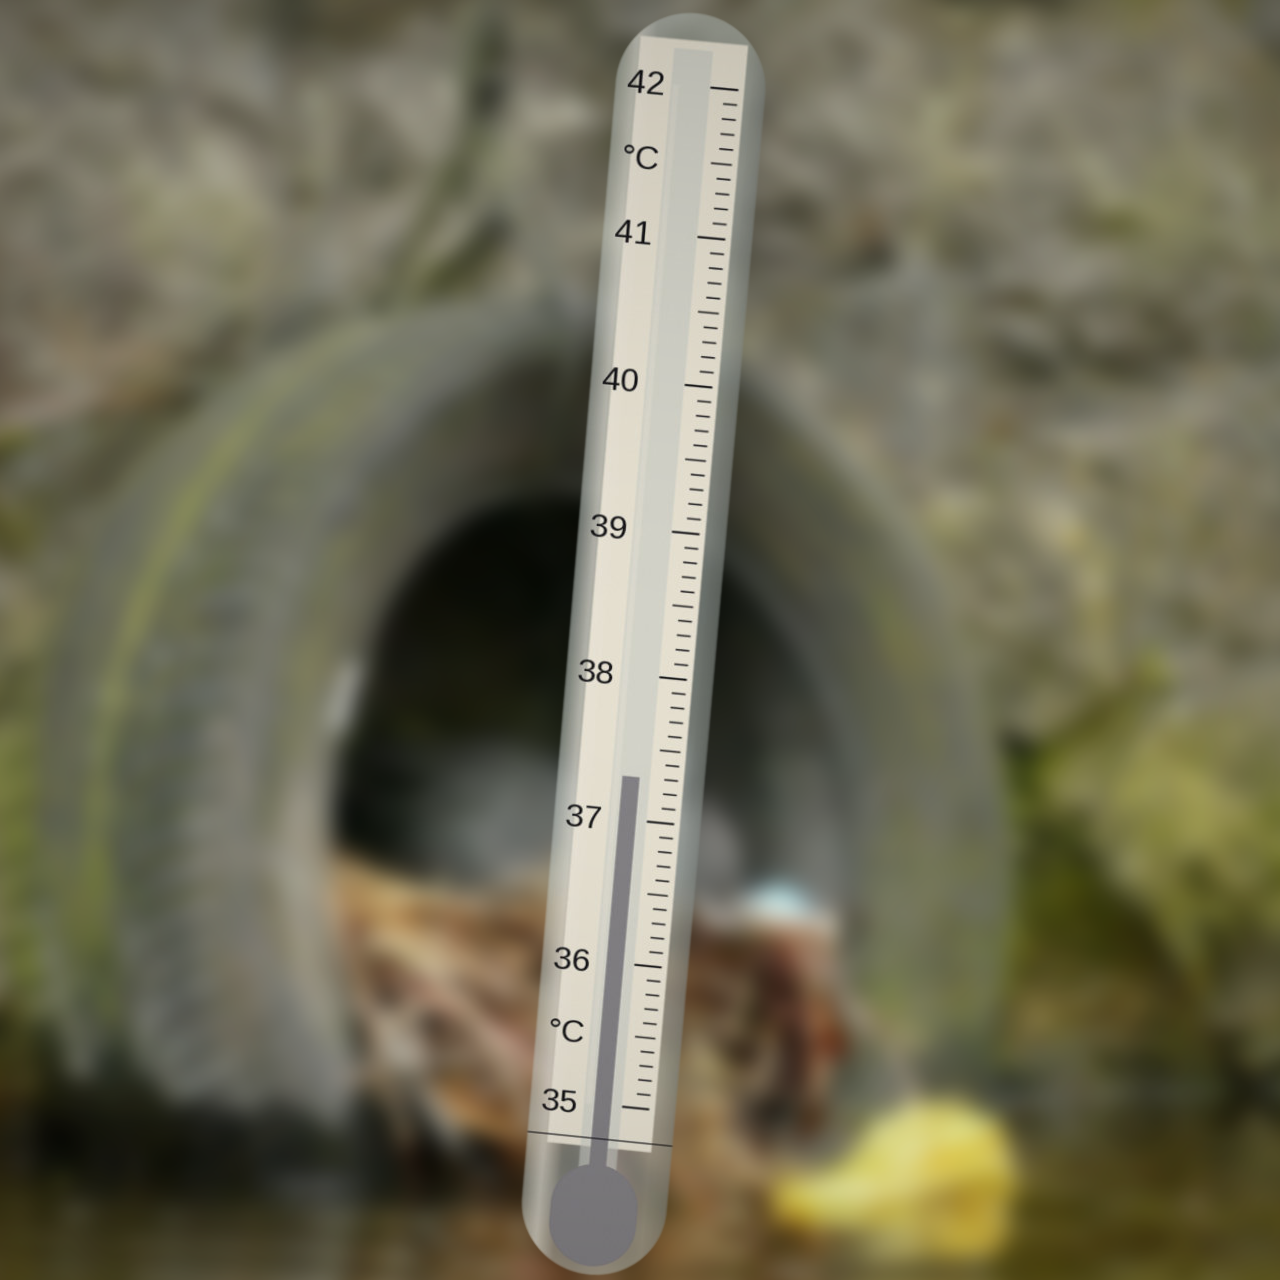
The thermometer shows 37.3 °C
